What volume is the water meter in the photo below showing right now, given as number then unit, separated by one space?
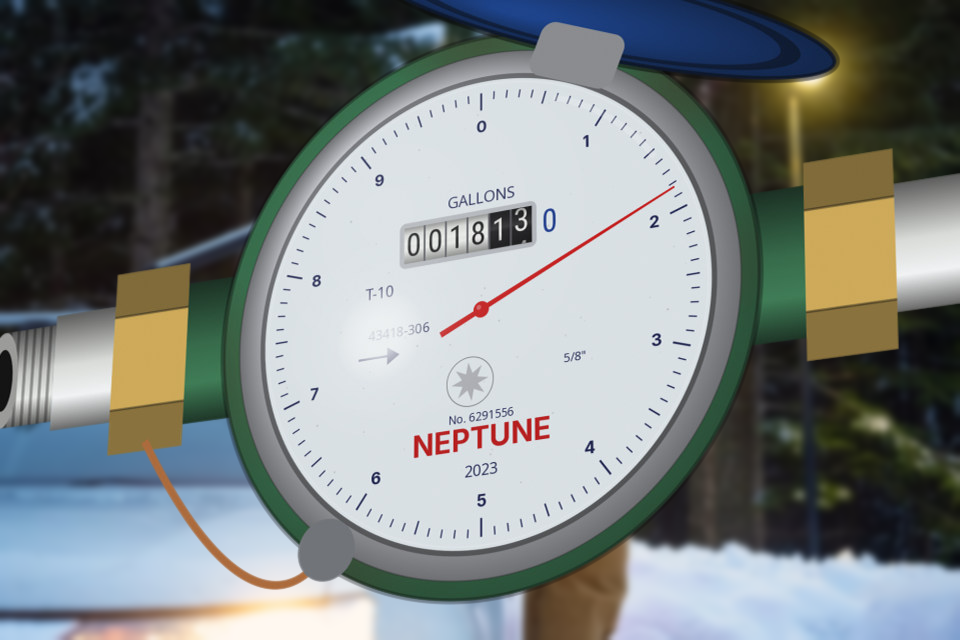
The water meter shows 18131.8 gal
